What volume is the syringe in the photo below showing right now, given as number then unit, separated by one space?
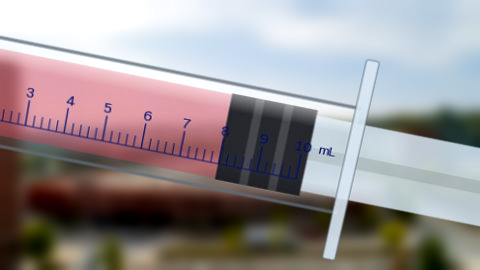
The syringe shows 8 mL
